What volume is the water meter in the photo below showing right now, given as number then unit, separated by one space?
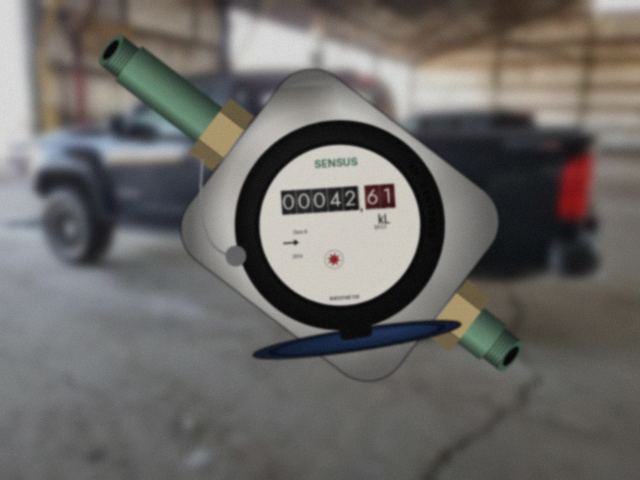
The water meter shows 42.61 kL
